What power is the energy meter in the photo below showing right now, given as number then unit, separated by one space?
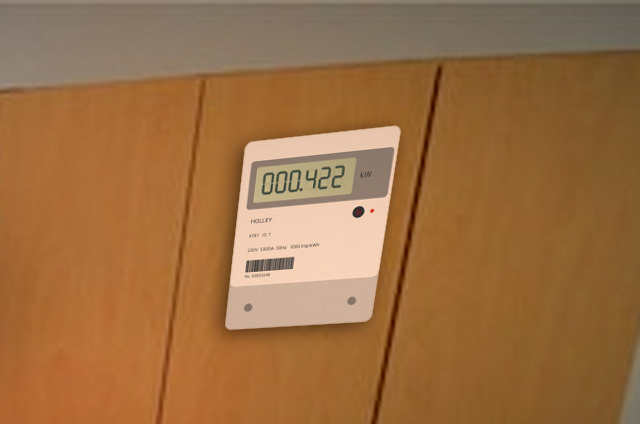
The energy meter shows 0.422 kW
